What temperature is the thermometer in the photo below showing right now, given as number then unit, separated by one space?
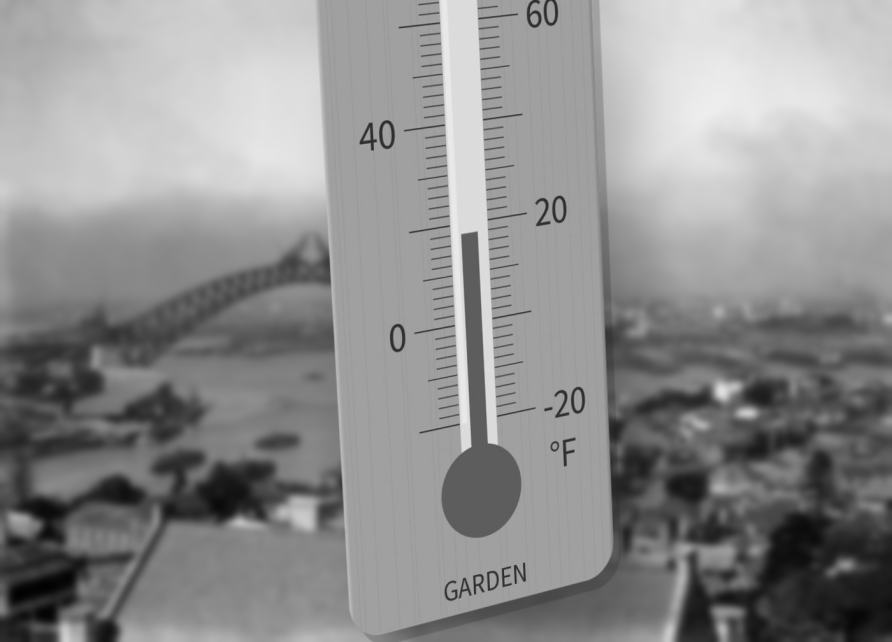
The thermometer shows 18 °F
